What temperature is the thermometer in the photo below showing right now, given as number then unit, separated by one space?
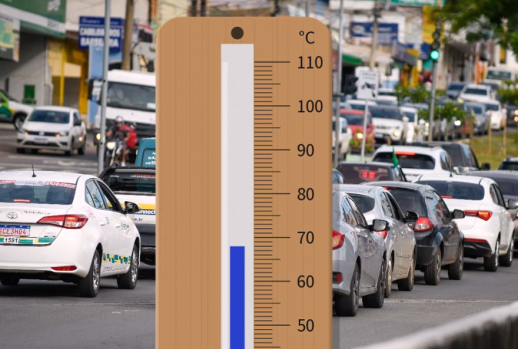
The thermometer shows 68 °C
